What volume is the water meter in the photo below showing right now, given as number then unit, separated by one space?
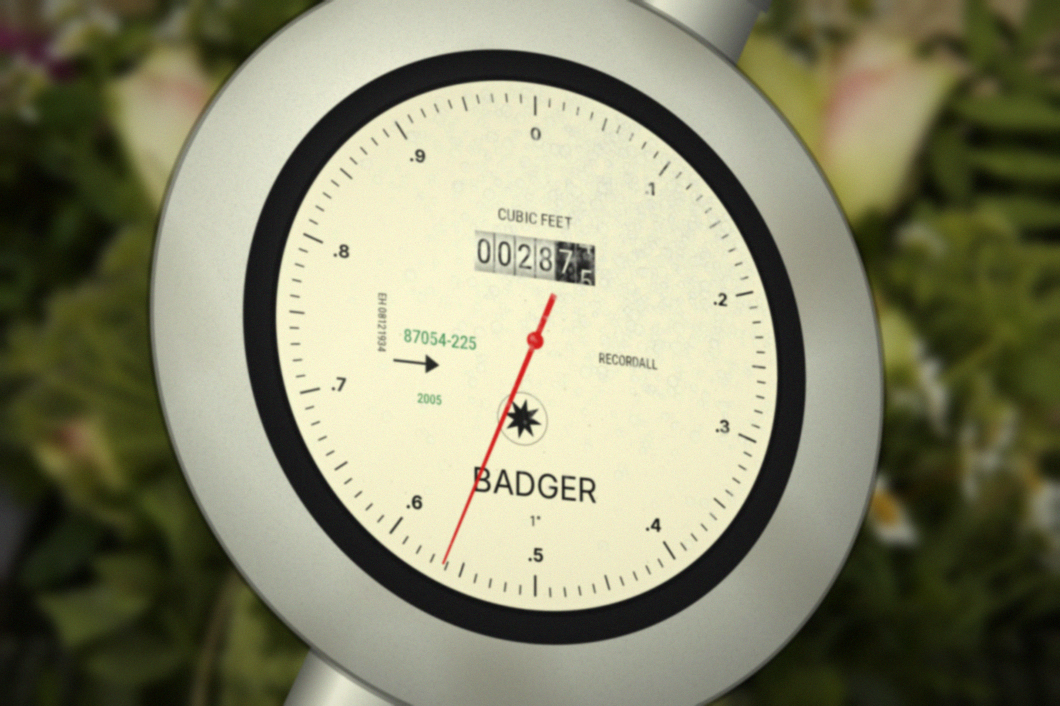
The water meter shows 2874.56 ft³
